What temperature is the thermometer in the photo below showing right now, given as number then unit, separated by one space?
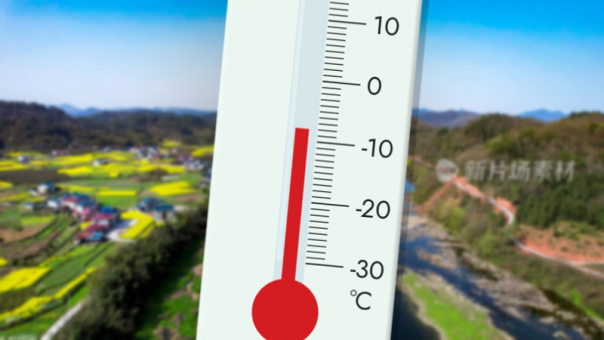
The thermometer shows -8 °C
